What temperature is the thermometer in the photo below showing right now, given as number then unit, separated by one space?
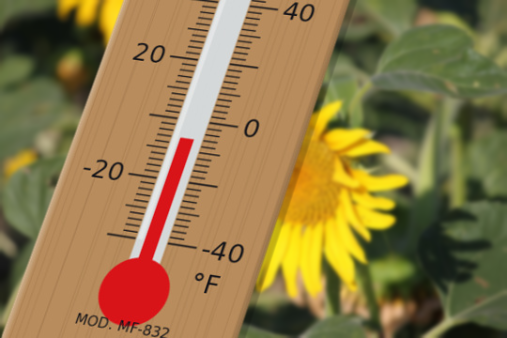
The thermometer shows -6 °F
